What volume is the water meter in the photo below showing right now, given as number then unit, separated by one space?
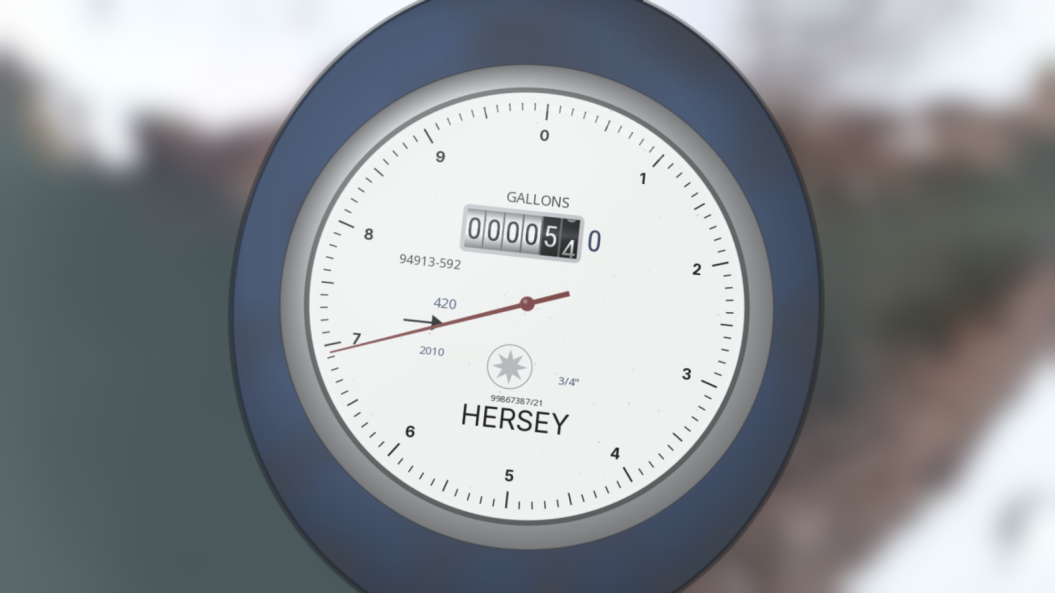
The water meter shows 536.9 gal
